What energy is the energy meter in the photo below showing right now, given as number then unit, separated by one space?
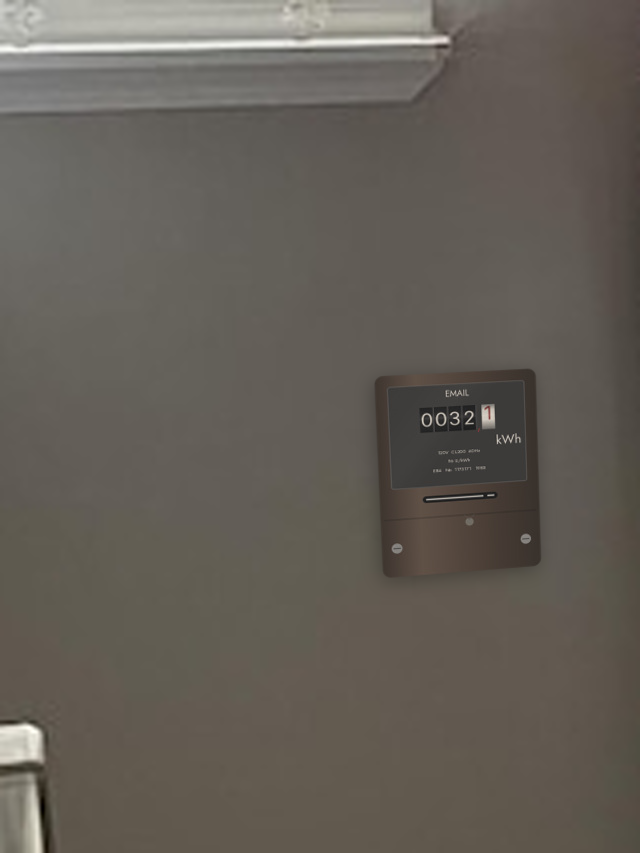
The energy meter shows 32.1 kWh
